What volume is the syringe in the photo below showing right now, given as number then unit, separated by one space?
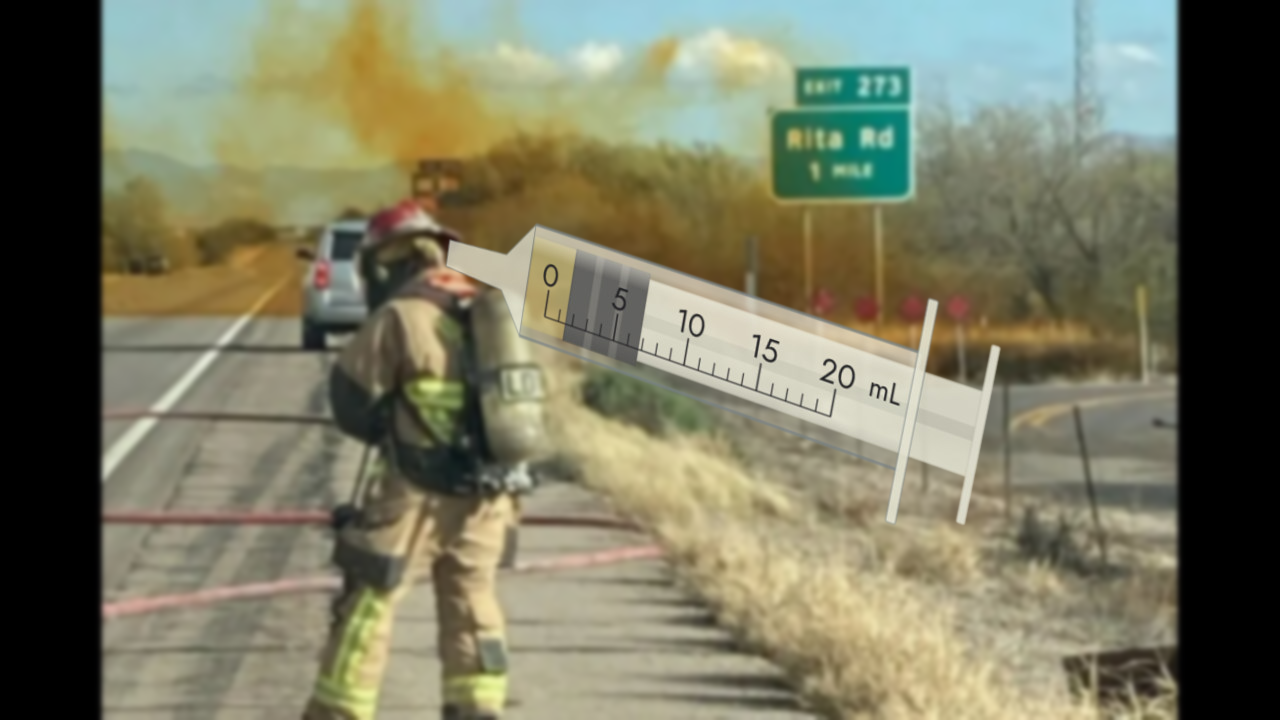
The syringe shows 1.5 mL
